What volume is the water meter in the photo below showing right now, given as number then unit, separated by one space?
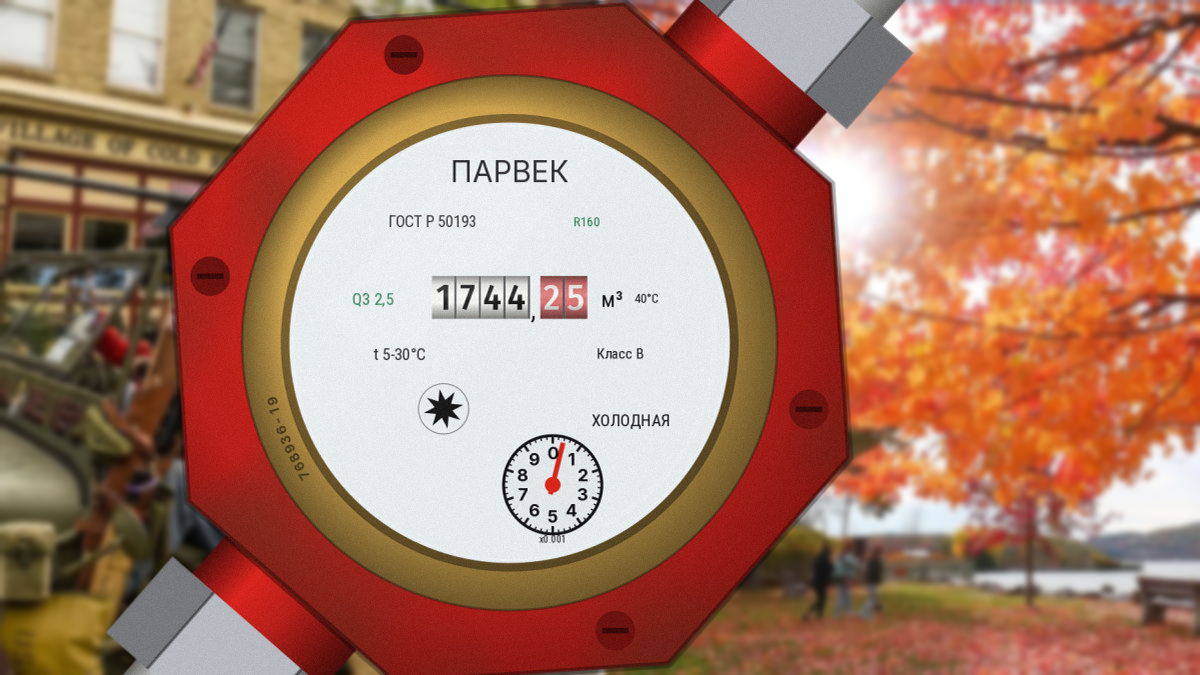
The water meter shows 1744.250 m³
